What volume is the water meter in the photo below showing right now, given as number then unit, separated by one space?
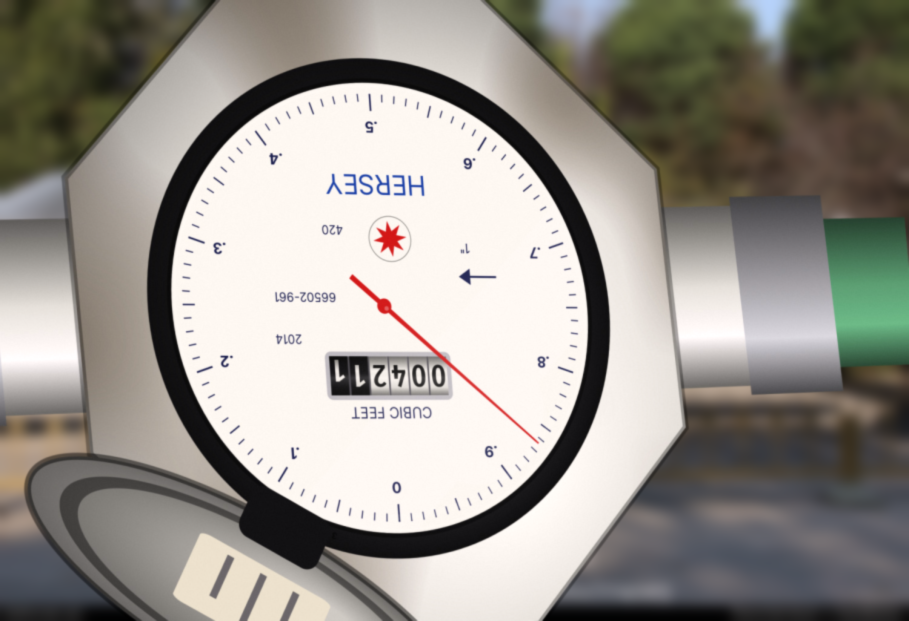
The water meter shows 4210.86 ft³
